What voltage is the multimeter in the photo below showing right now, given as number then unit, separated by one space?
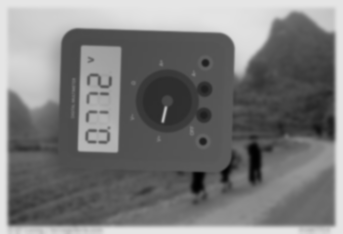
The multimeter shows 0.772 V
